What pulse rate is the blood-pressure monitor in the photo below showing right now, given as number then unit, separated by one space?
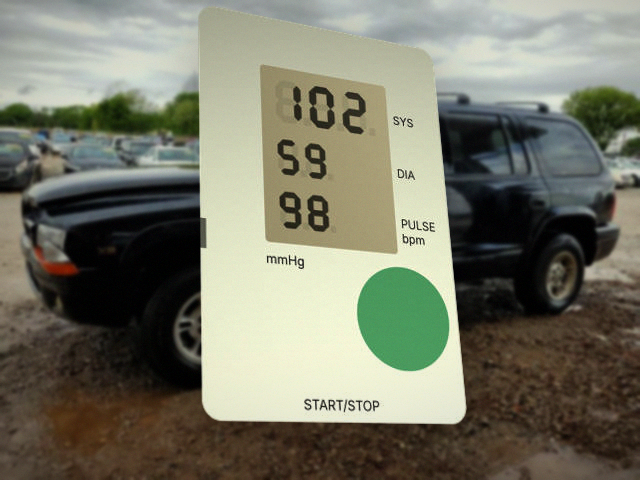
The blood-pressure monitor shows 98 bpm
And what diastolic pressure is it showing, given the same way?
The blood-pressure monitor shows 59 mmHg
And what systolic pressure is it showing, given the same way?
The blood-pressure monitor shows 102 mmHg
